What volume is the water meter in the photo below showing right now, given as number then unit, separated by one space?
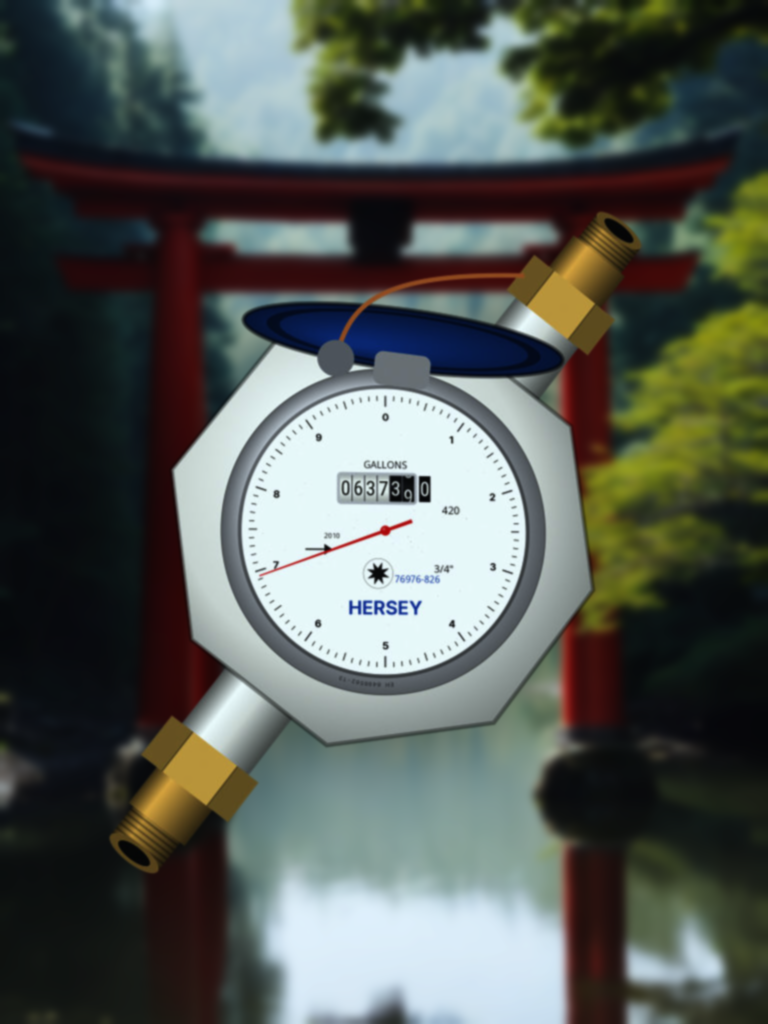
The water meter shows 637386.9 gal
